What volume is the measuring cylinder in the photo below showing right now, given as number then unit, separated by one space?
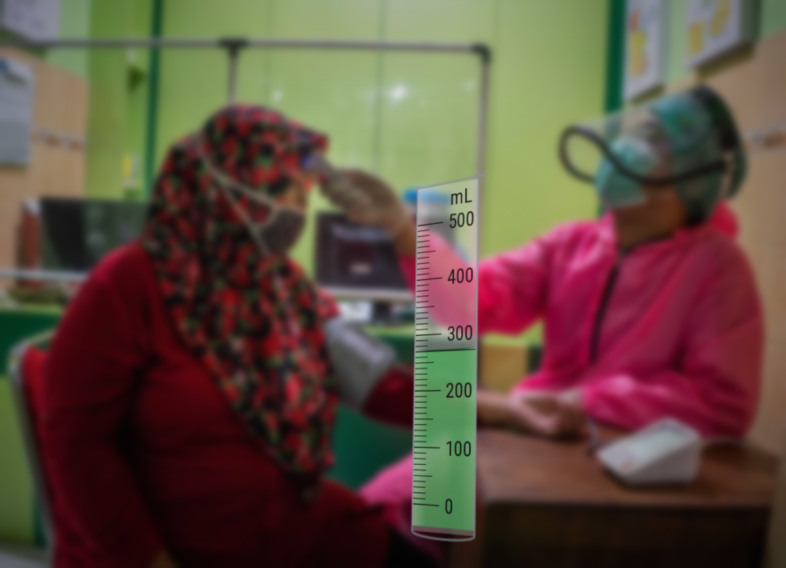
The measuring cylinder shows 270 mL
